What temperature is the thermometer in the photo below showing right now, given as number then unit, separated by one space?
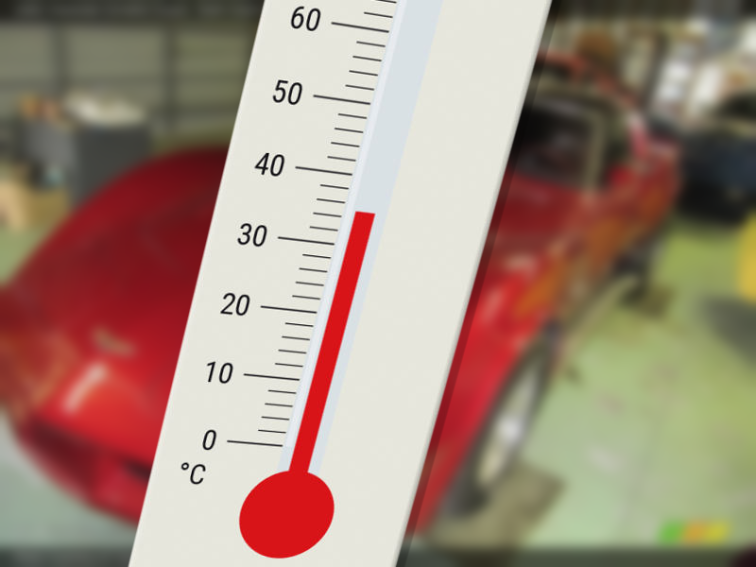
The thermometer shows 35 °C
